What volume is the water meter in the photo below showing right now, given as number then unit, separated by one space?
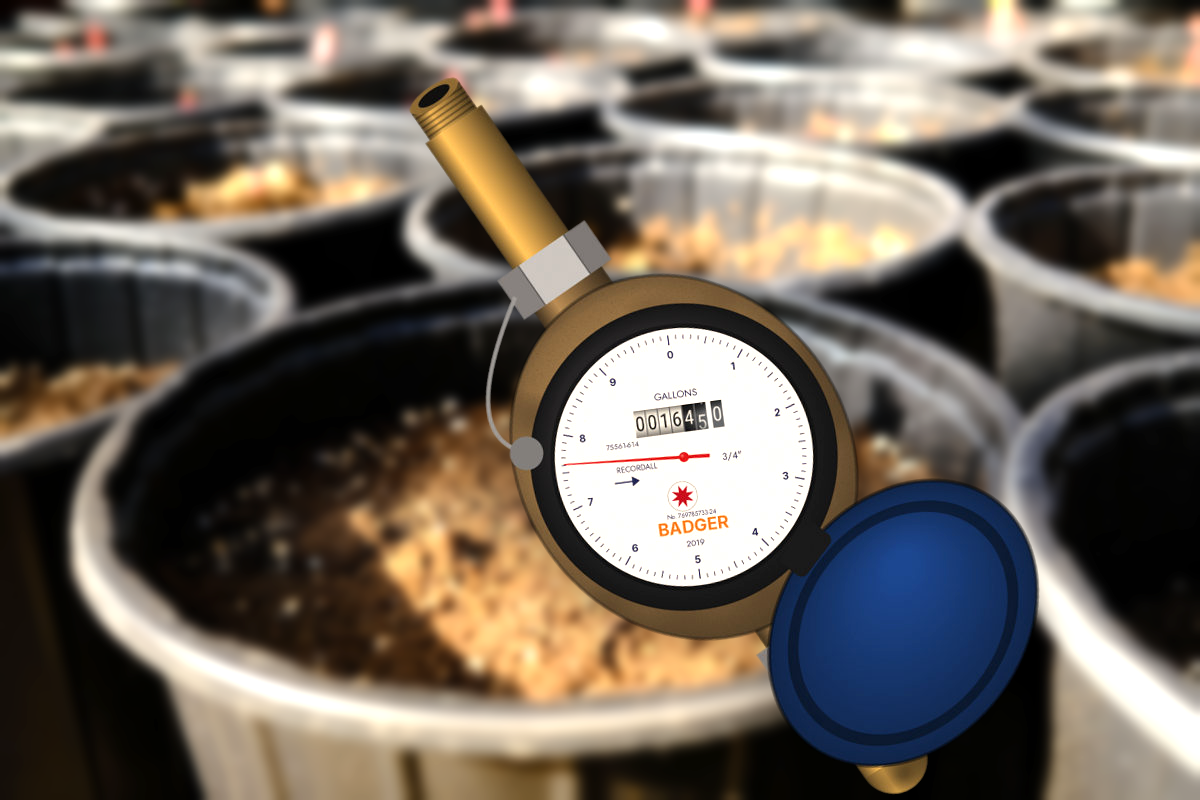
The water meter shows 16447.6 gal
